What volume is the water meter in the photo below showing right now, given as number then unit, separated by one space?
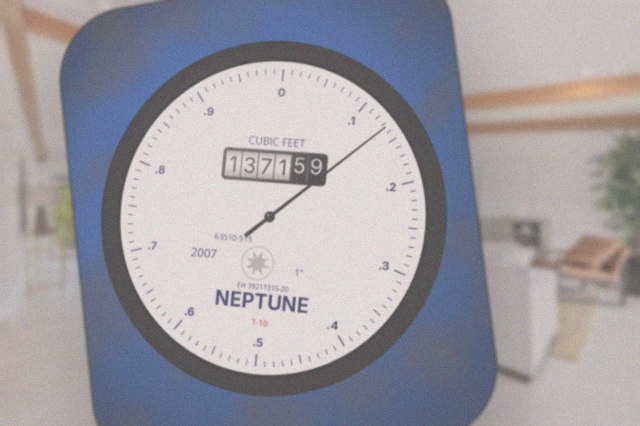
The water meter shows 137159.13 ft³
